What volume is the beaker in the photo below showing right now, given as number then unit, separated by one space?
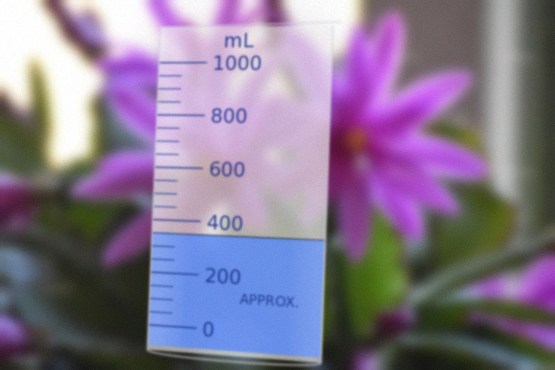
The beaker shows 350 mL
